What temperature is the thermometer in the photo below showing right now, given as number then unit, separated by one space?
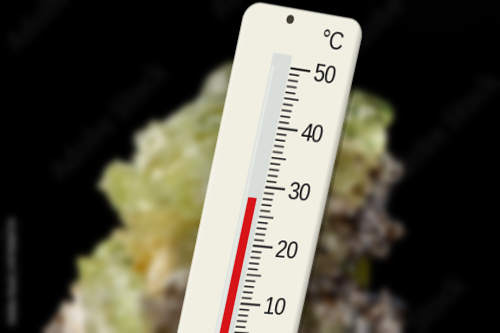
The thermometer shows 28 °C
